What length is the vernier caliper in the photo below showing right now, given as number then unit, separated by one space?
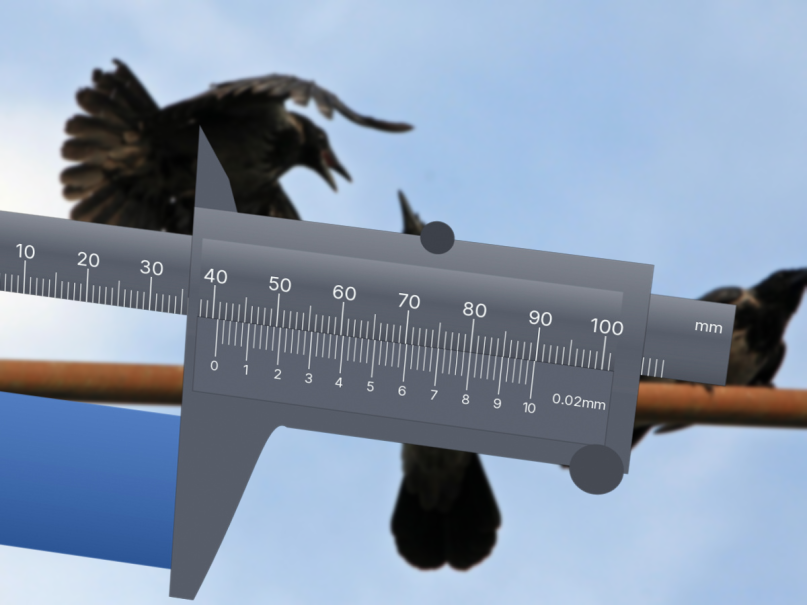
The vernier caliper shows 40.8 mm
